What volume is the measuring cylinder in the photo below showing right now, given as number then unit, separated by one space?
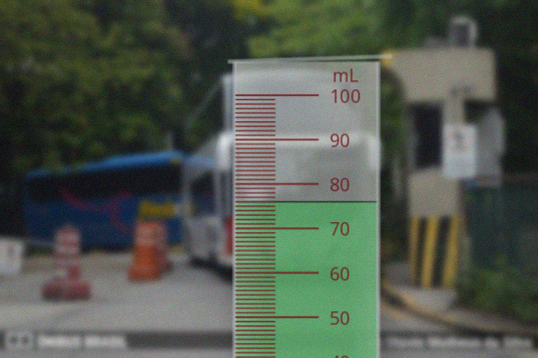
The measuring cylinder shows 76 mL
